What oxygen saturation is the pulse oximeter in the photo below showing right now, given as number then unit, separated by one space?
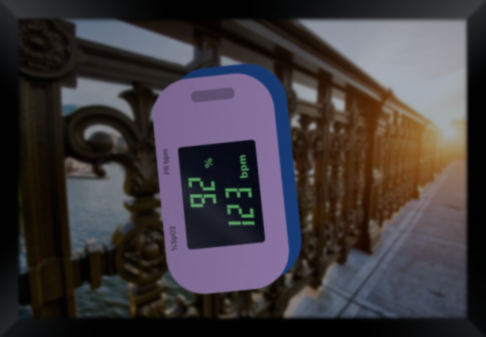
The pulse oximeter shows 92 %
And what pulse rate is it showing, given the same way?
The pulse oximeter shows 123 bpm
